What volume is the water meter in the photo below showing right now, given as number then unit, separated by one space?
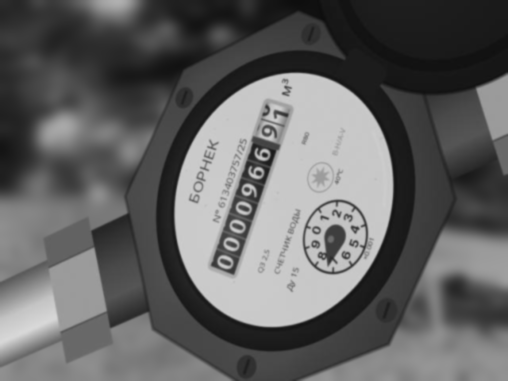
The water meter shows 966.907 m³
